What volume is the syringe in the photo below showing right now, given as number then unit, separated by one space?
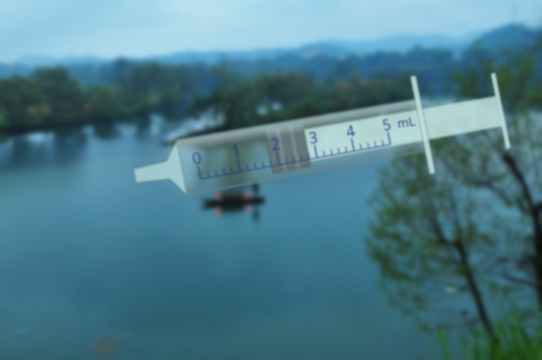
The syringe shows 1.8 mL
